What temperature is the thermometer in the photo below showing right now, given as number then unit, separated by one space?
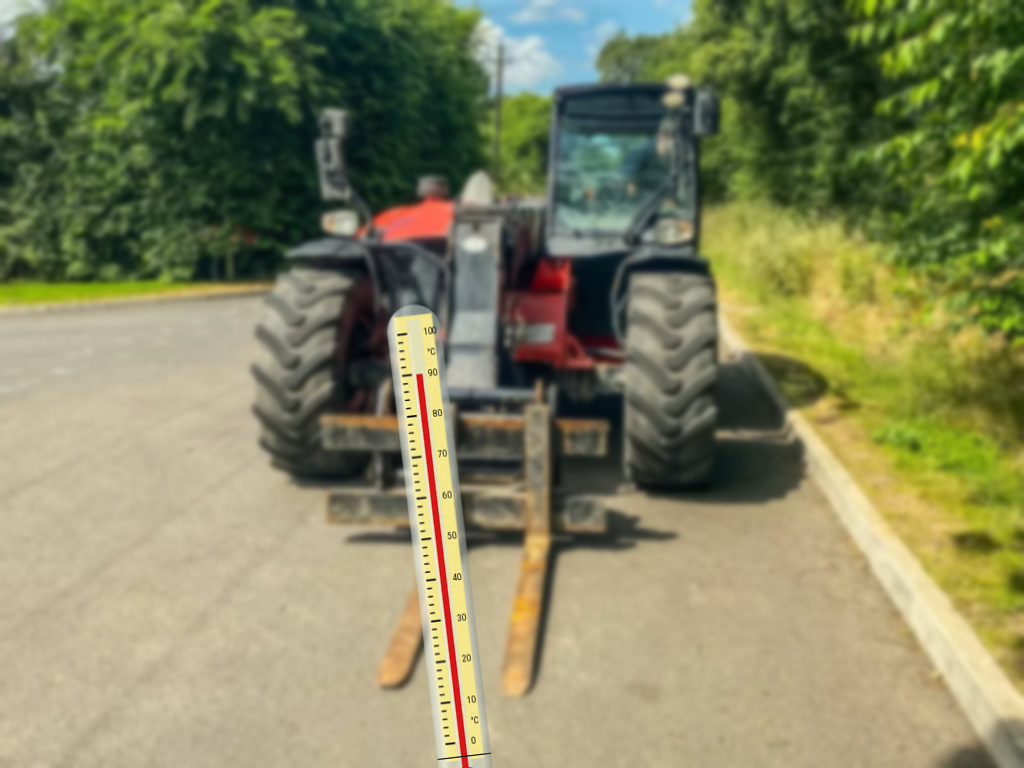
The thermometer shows 90 °C
